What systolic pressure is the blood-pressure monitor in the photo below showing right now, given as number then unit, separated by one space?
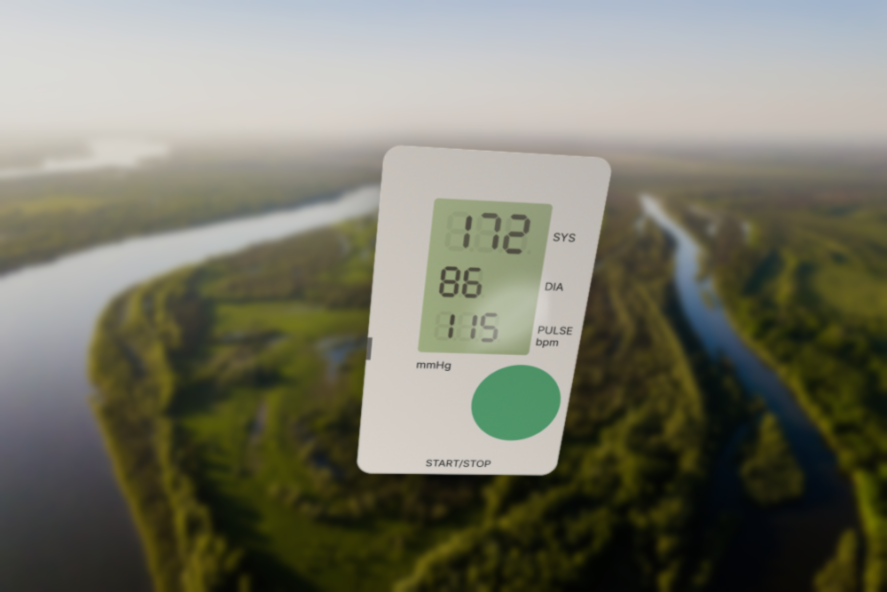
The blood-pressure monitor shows 172 mmHg
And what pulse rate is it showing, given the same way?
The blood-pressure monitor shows 115 bpm
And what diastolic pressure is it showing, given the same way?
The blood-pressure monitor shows 86 mmHg
